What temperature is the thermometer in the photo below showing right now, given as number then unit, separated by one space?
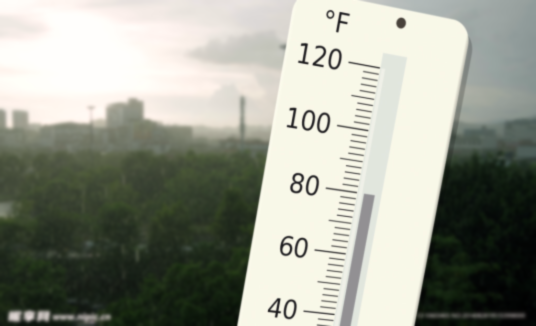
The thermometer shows 80 °F
